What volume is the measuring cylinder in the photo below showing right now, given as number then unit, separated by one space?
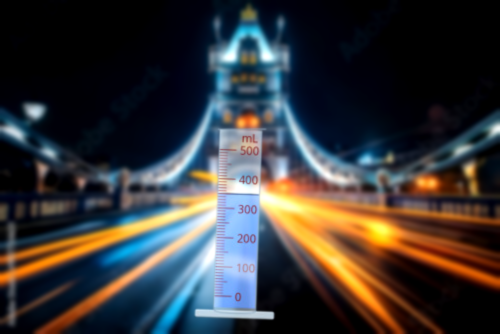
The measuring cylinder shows 350 mL
